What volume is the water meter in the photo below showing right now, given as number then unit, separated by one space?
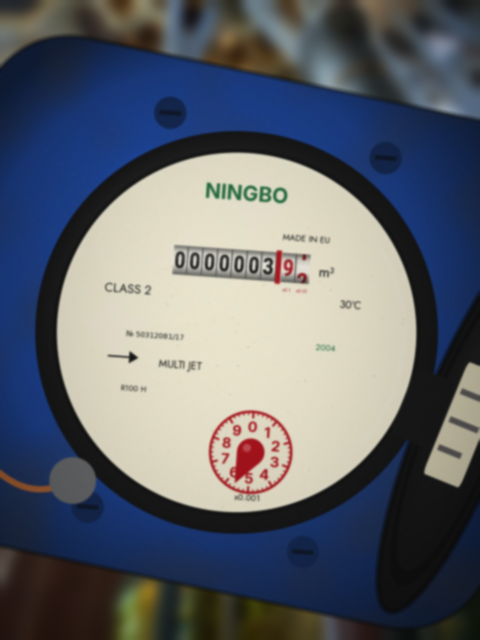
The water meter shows 3.915 m³
